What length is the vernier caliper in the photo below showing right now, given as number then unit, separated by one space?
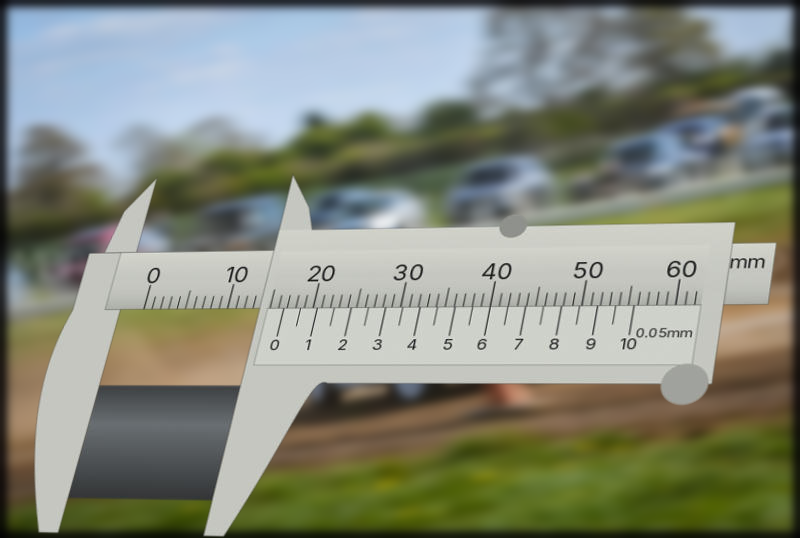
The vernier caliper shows 16.6 mm
